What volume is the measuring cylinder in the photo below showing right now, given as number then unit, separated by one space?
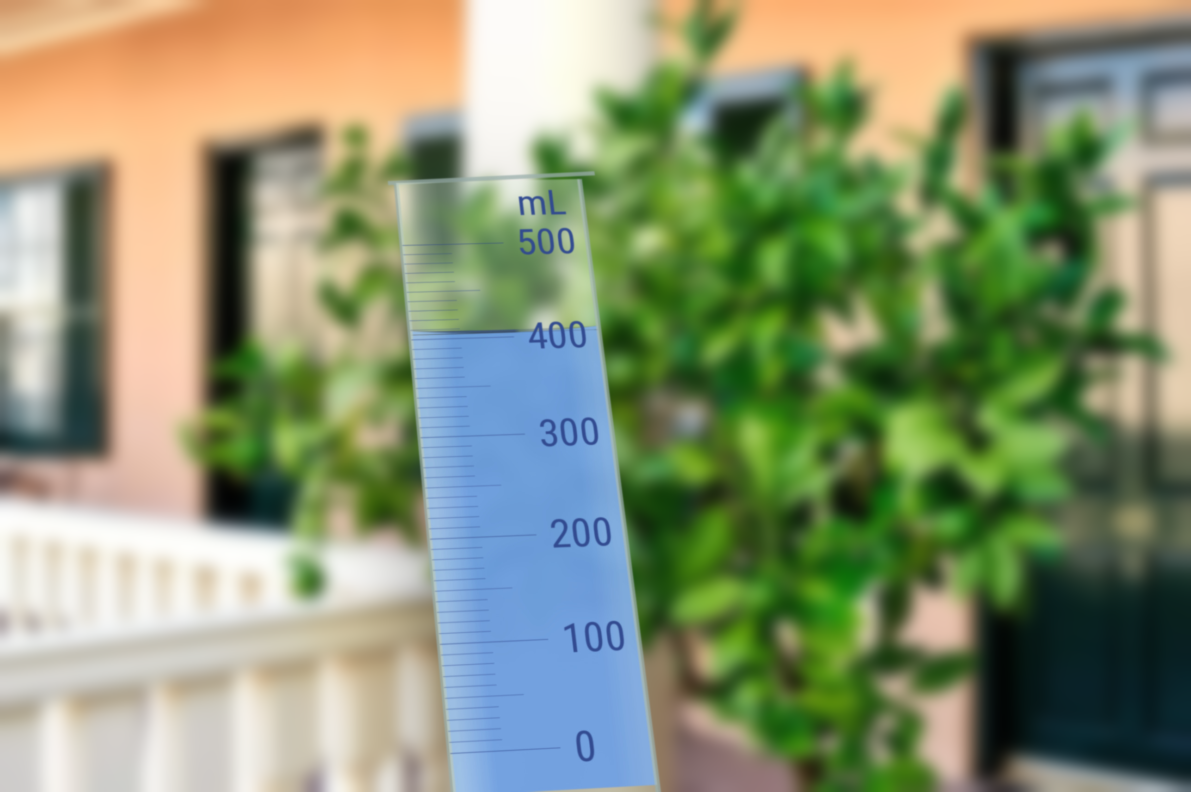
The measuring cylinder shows 405 mL
